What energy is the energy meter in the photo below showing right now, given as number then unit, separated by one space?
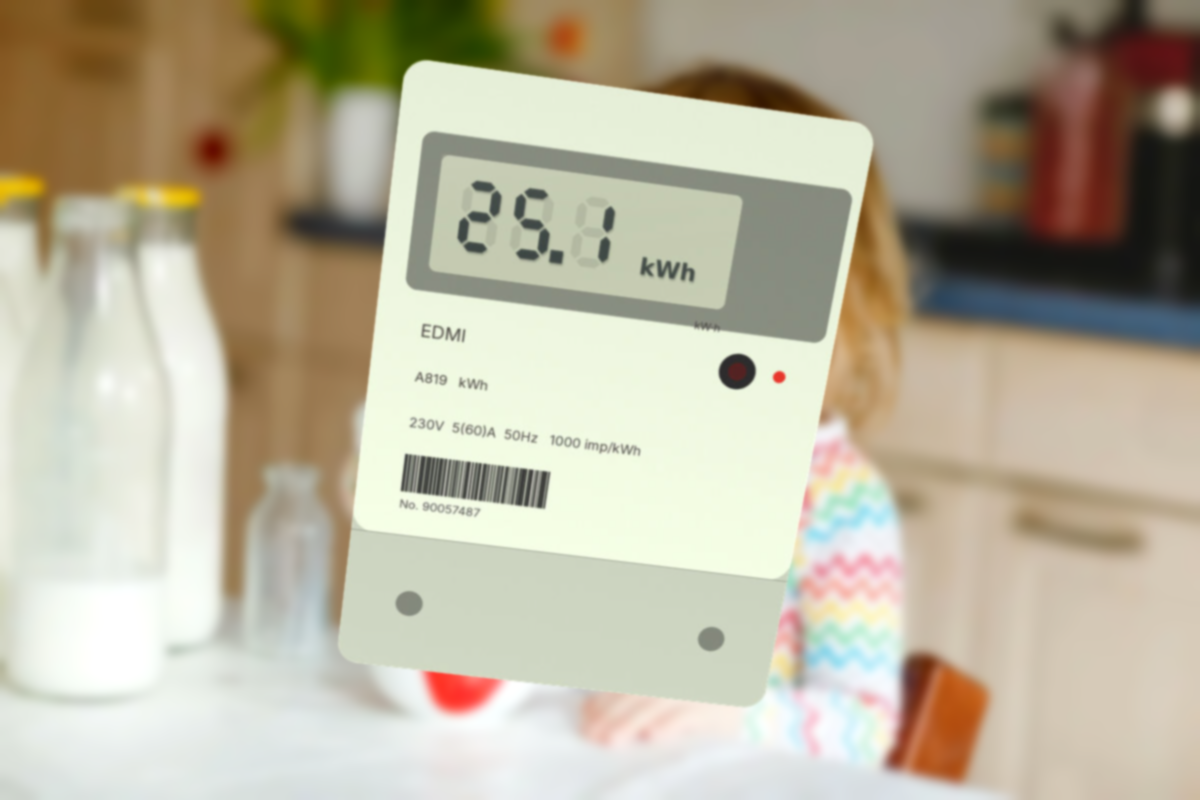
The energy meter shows 25.1 kWh
